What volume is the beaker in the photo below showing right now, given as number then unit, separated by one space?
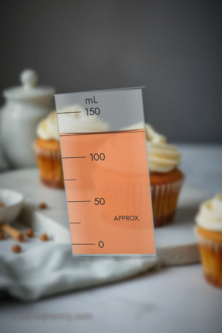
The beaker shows 125 mL
